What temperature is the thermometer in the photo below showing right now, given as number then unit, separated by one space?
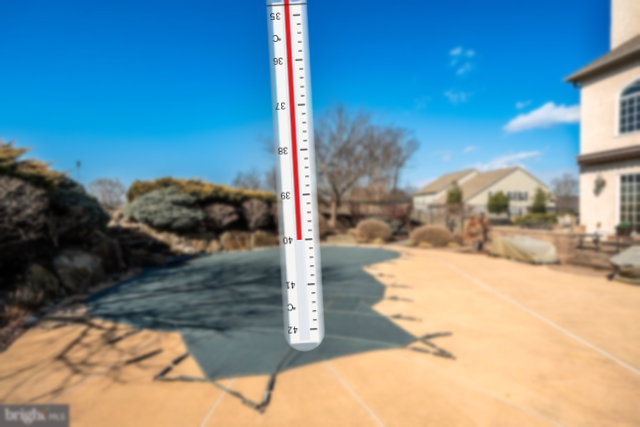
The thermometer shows 40 °C
